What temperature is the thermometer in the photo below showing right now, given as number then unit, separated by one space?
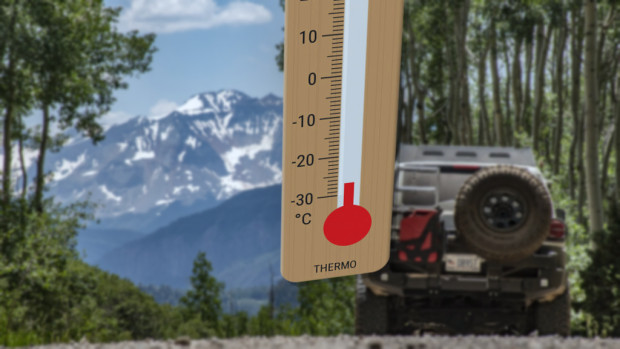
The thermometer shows -27 °C
